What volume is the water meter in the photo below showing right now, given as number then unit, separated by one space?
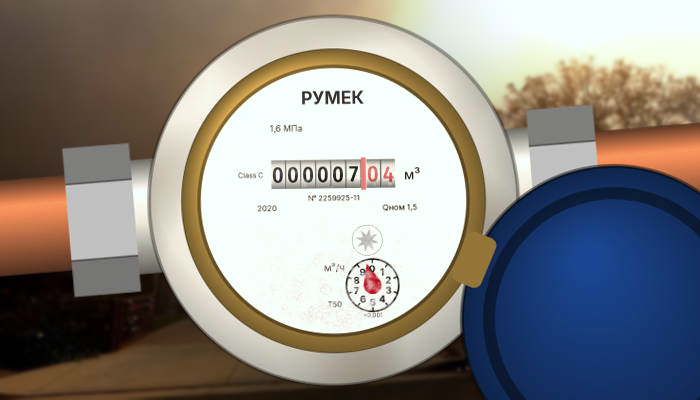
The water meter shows 7.039 m³
